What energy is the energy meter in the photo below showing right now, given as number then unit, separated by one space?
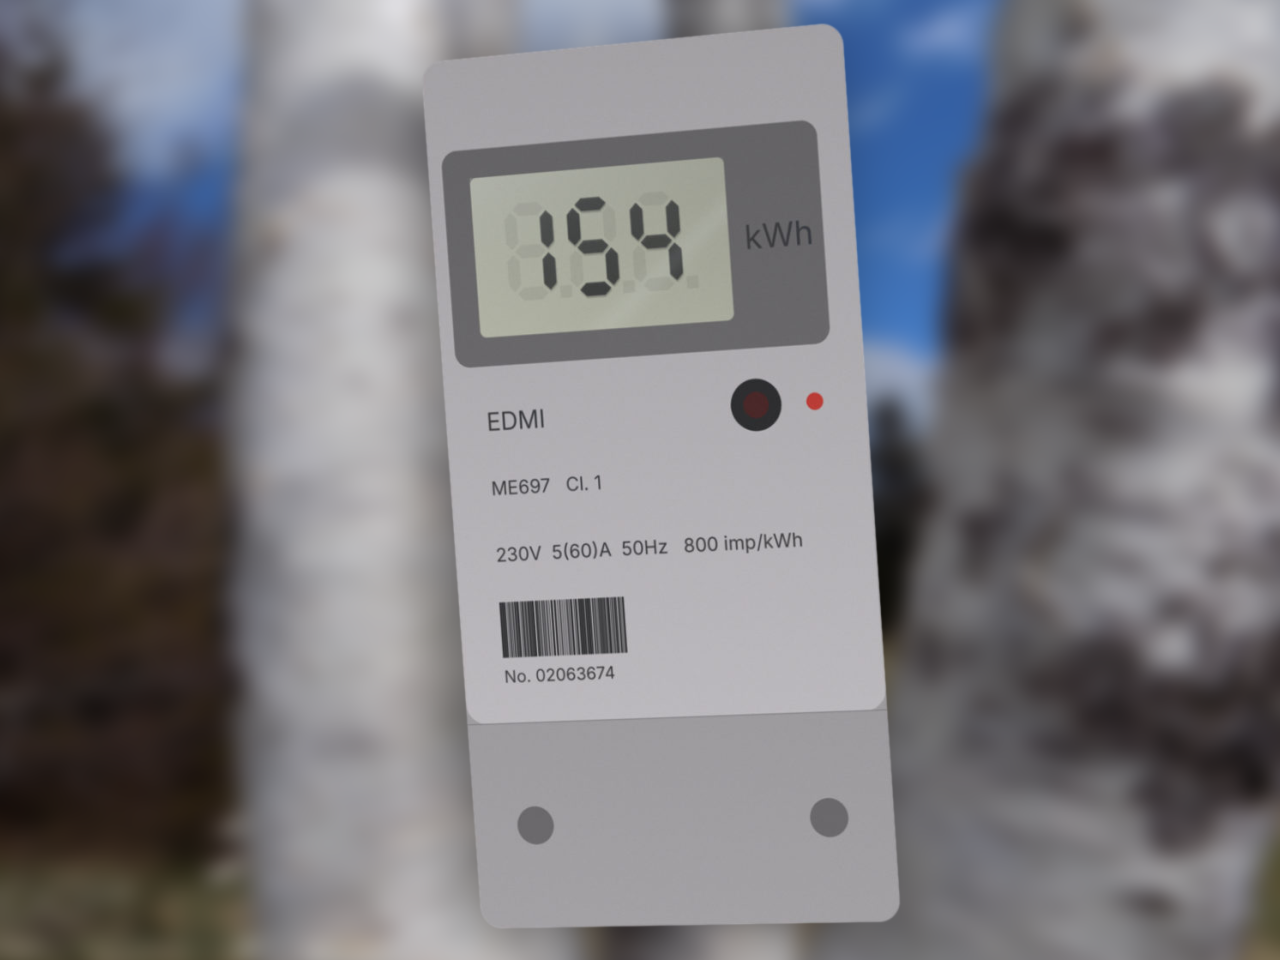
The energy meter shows 154 kWh
